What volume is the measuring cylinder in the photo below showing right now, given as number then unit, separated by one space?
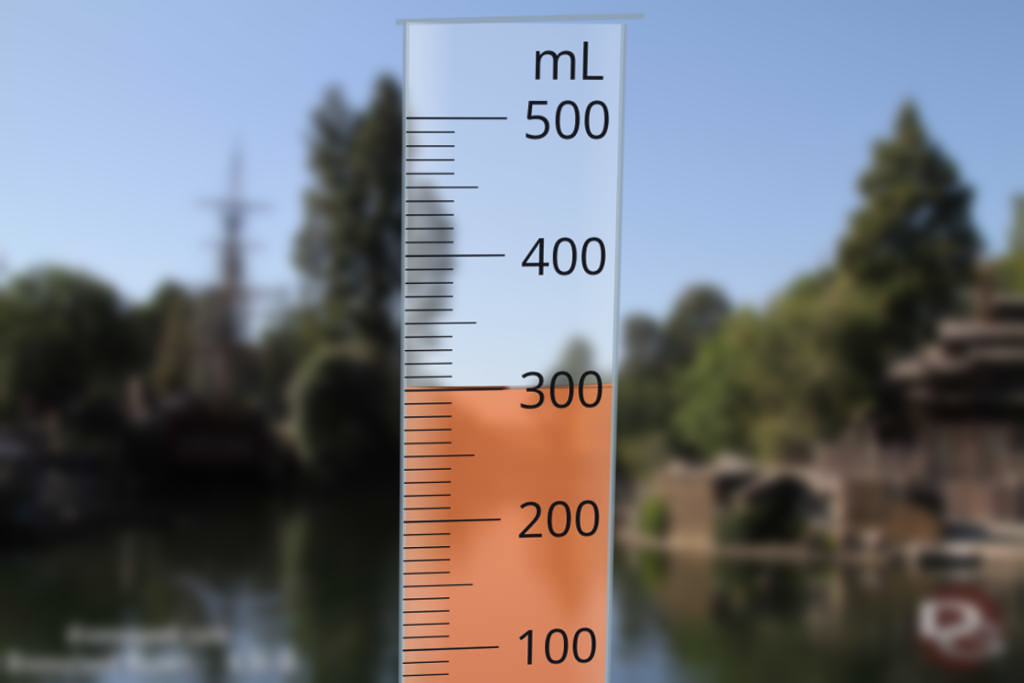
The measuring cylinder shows 300 mL
